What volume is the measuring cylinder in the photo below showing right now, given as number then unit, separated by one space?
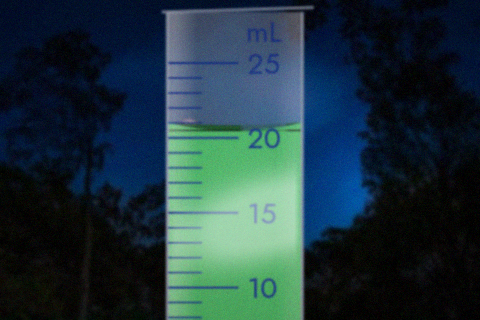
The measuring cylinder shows 20.5 mL
